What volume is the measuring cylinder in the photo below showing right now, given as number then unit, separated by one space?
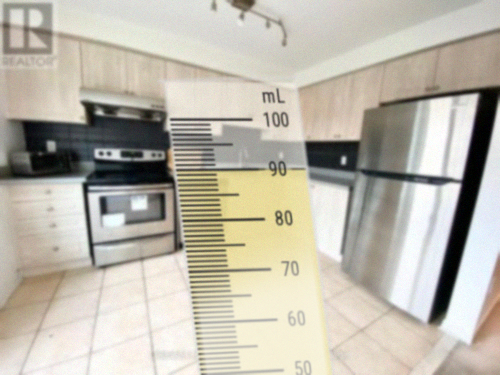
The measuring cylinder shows 90 mL
